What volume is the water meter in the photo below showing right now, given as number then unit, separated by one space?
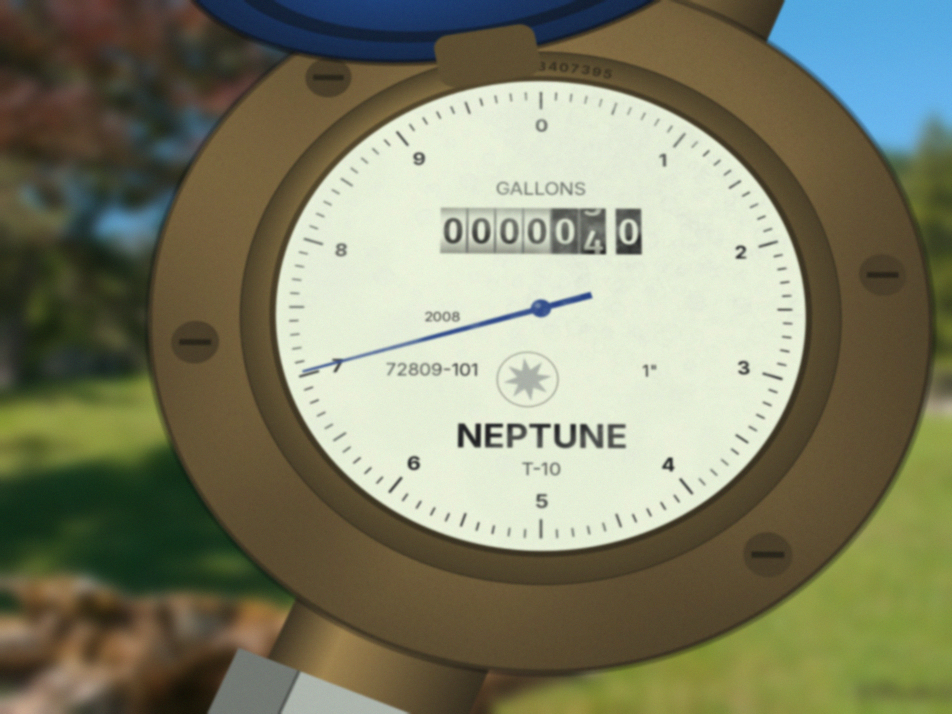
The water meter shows 37.0 gal
